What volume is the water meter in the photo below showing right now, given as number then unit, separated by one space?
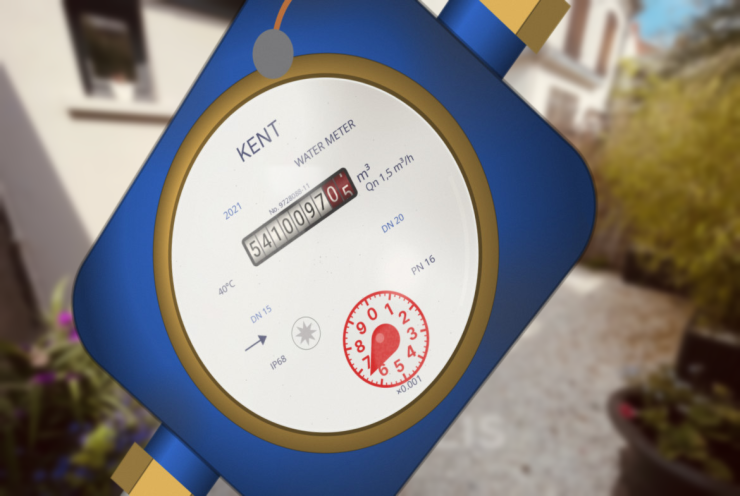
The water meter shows 5410097.046 m³
